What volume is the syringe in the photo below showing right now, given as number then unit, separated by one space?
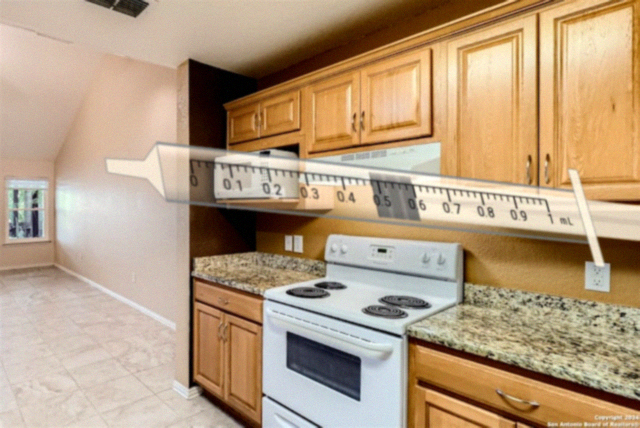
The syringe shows 0.48 mL
